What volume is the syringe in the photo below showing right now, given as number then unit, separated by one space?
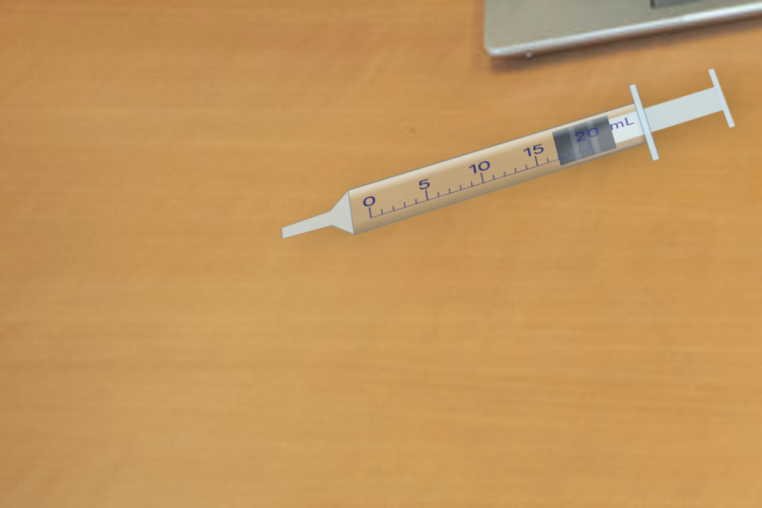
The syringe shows 17 mL
